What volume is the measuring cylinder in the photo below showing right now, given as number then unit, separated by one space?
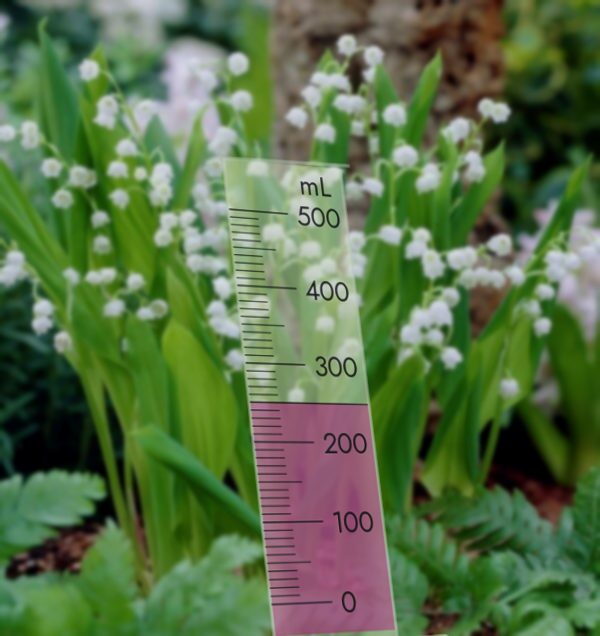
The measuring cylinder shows 250 mL
